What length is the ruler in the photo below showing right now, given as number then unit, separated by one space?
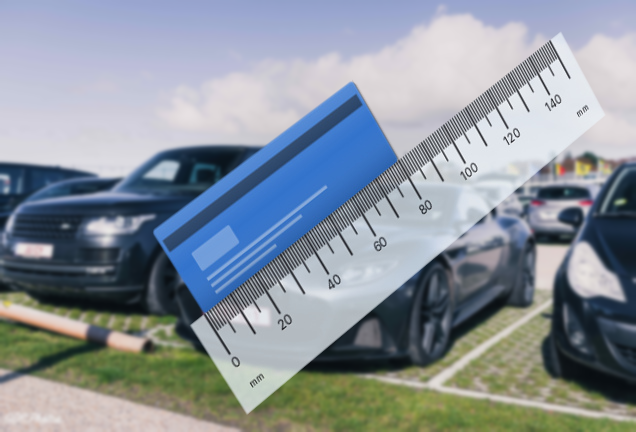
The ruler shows 80 mm
